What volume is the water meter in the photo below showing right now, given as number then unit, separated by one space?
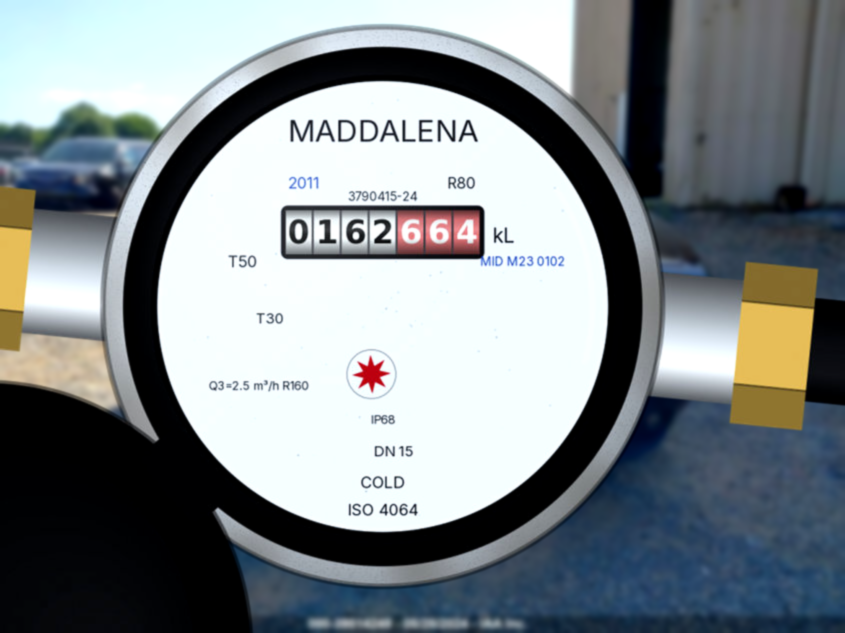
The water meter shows 162.664 kL
